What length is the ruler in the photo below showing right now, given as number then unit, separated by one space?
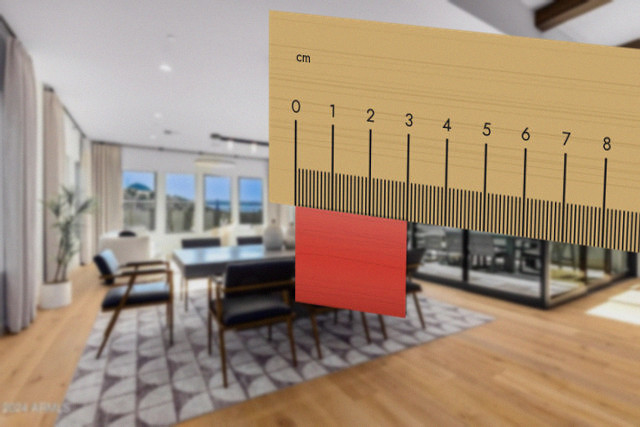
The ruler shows 3 cm
